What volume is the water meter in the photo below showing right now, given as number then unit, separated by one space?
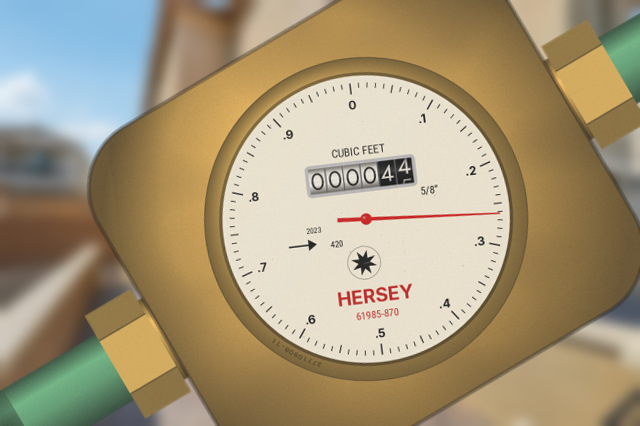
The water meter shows 44.26 ft³
